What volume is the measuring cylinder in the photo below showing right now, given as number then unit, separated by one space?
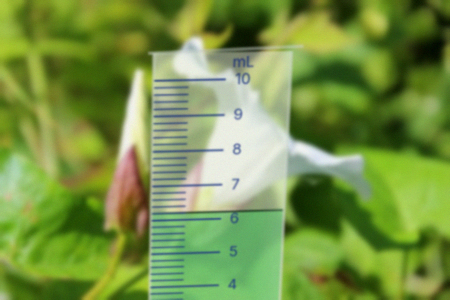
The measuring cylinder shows 6.2 mL
